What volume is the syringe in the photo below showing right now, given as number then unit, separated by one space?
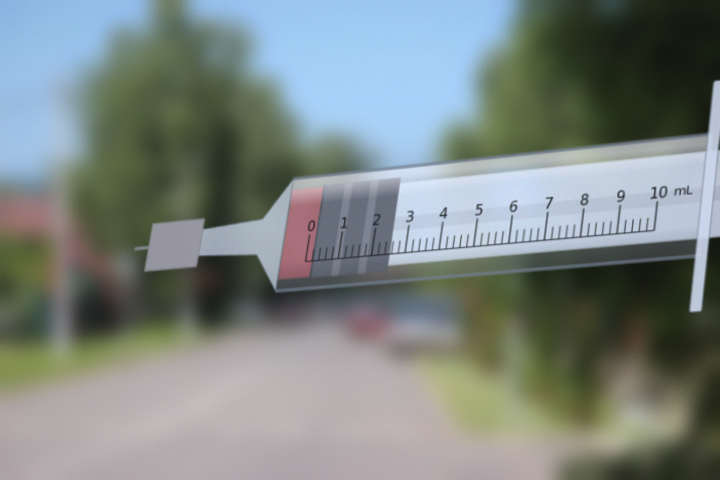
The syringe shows 0.2 mL
